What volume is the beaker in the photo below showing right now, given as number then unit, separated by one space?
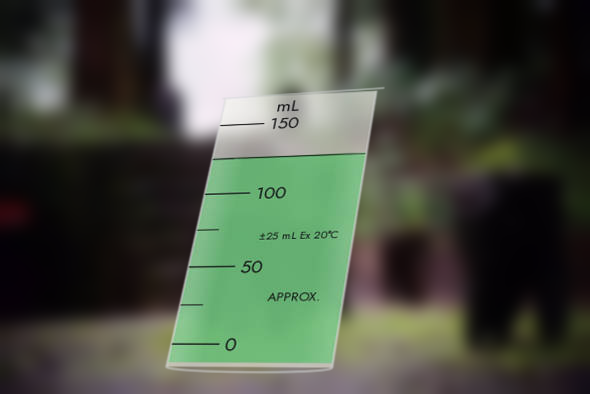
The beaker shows 125 mL
